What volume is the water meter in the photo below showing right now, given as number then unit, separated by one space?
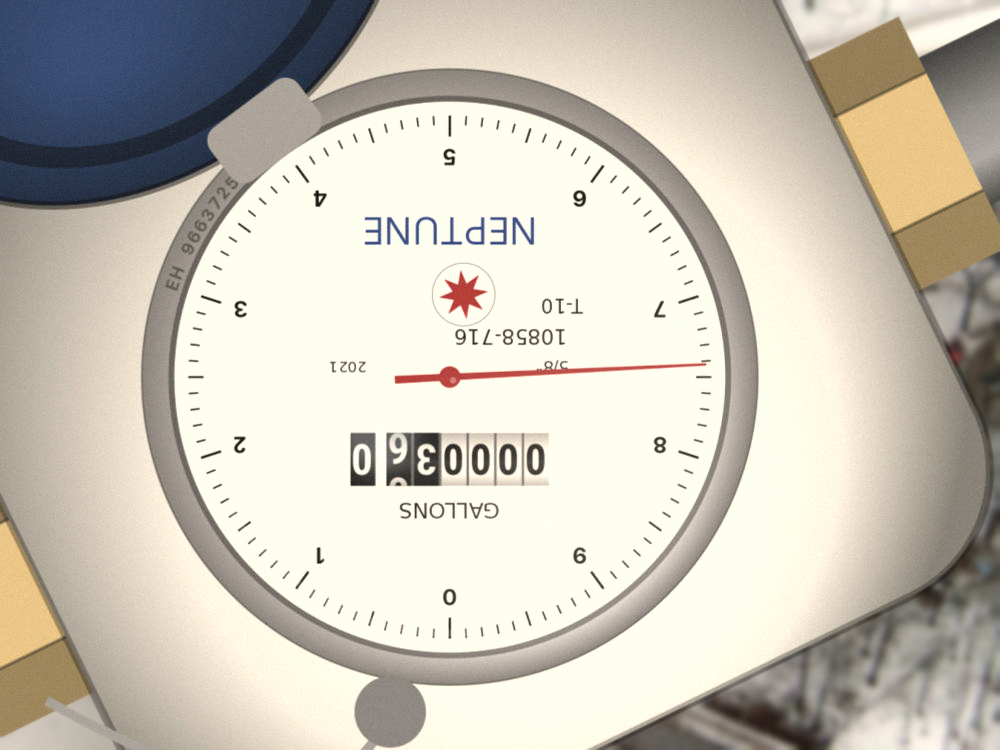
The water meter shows 357.4 gal
